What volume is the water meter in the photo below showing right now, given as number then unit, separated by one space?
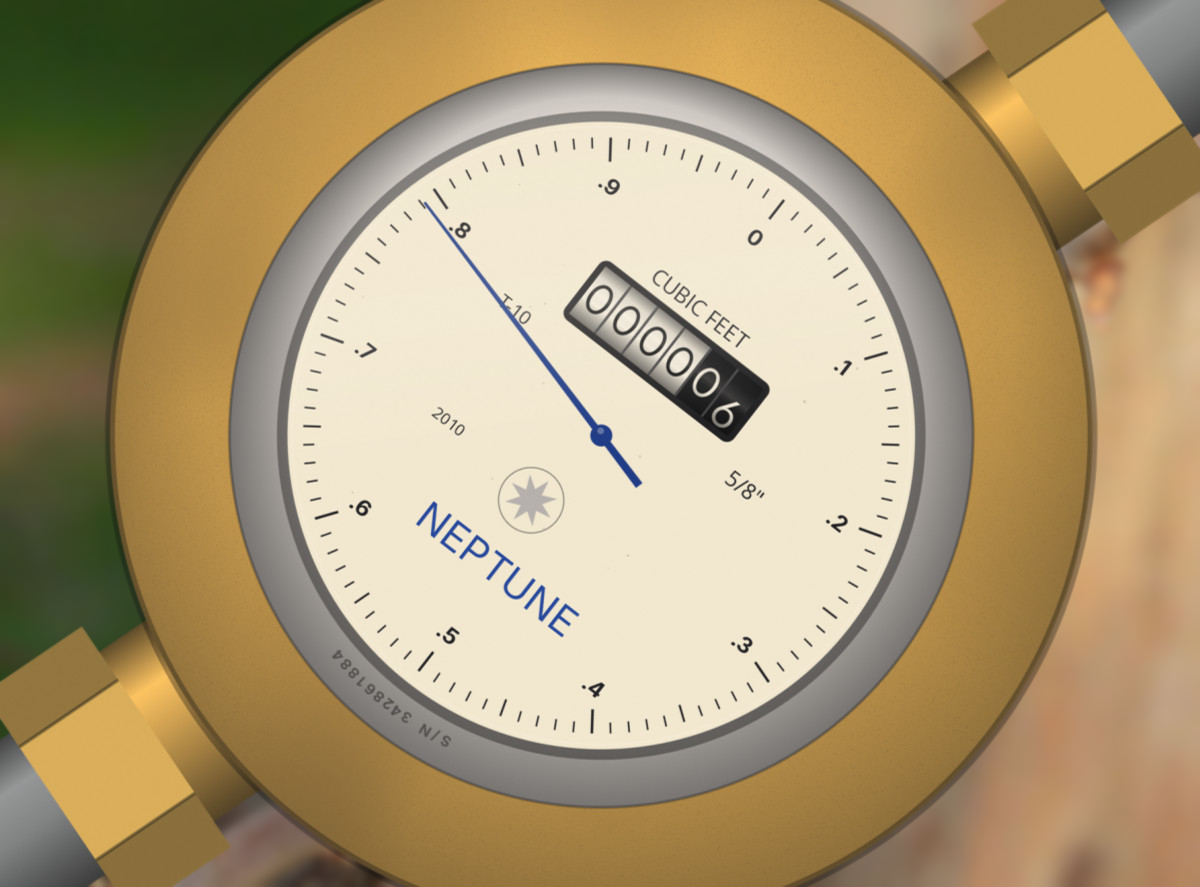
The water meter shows 5.79 ft³
